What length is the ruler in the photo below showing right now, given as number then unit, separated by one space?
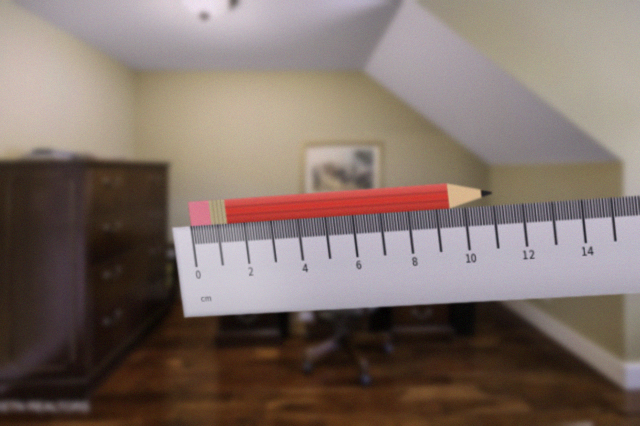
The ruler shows 11 cm
